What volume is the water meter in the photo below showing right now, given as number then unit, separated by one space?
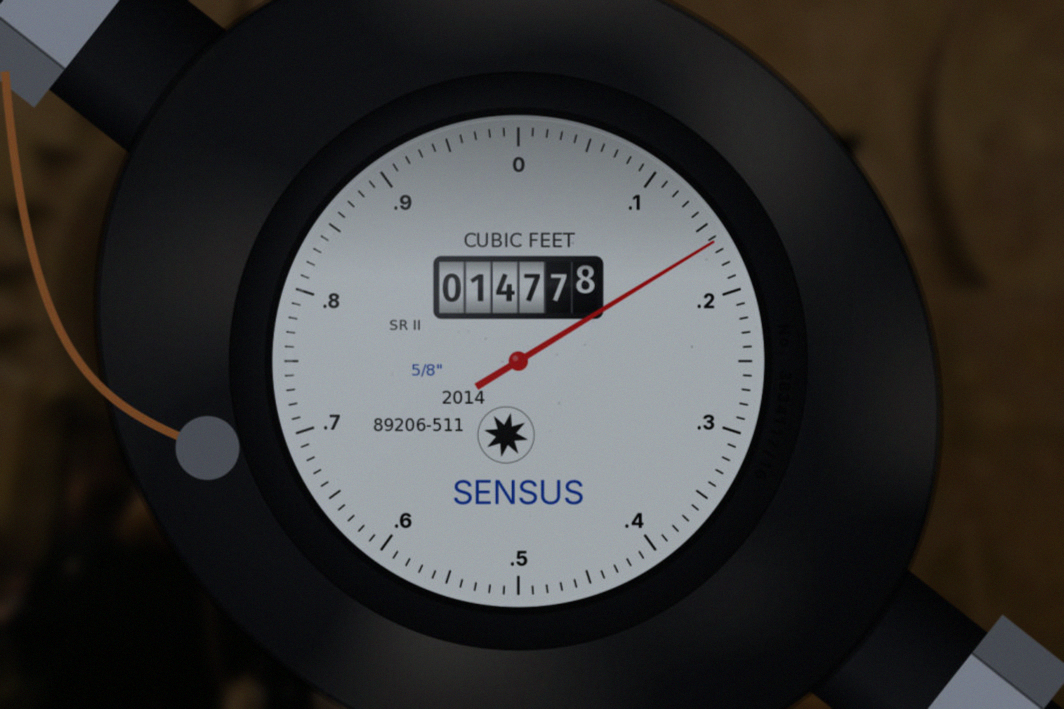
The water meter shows 14778.16 ft³
